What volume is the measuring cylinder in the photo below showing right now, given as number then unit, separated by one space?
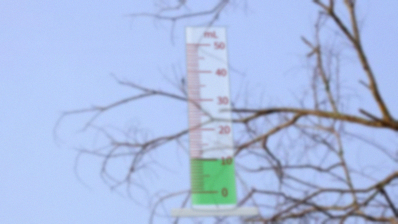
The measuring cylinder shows 10 mL
